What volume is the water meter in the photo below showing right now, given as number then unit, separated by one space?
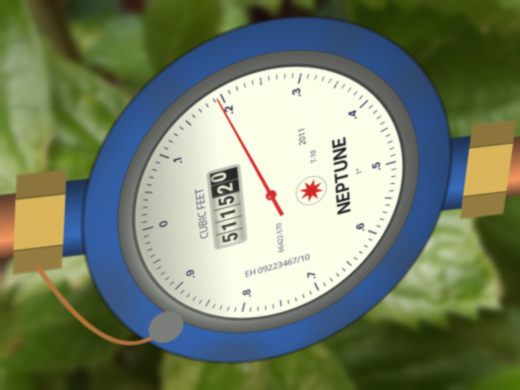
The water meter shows 511520.19 ft³
